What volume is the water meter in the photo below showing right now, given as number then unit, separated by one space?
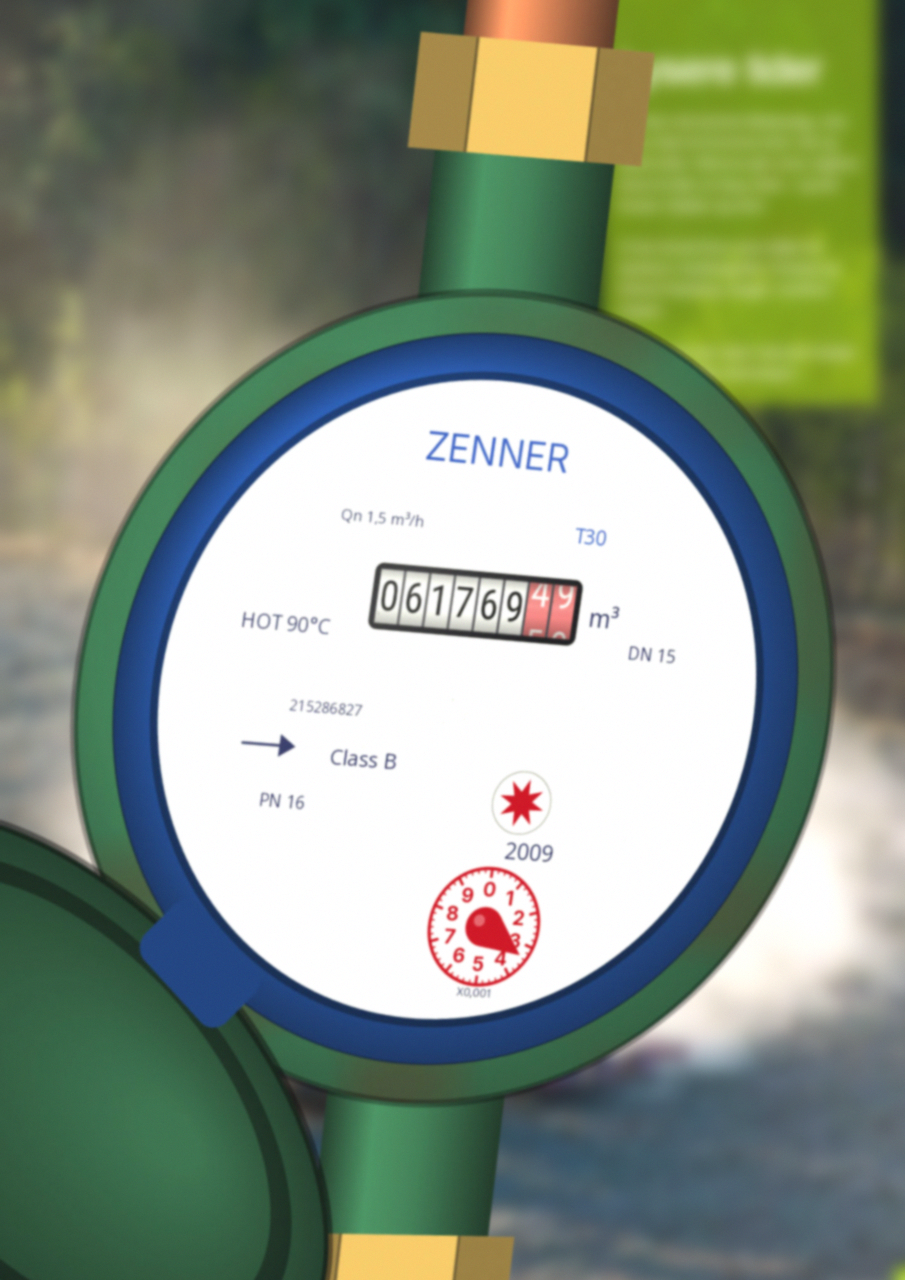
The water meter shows 61769.493 m³
